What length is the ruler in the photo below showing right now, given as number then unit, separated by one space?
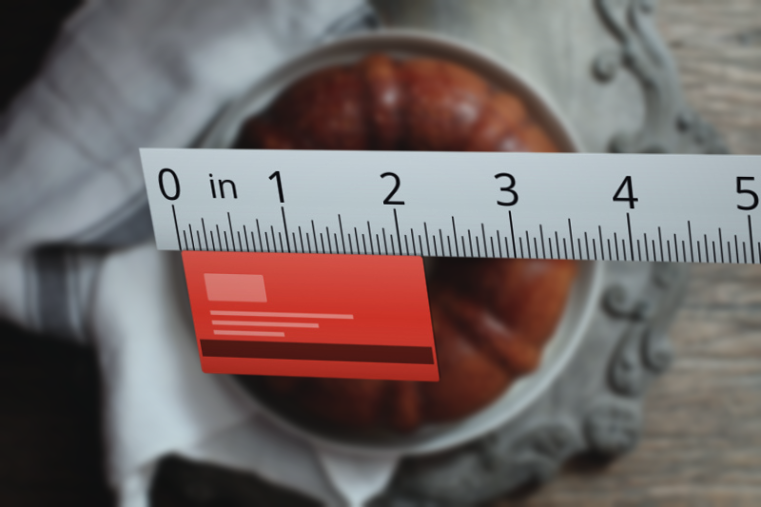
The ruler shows 2.1875 in
